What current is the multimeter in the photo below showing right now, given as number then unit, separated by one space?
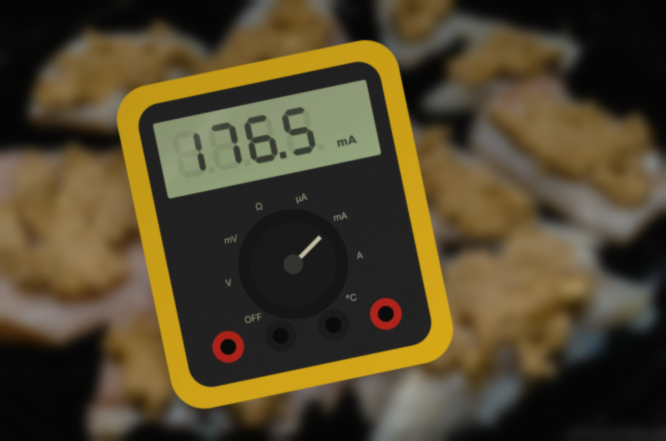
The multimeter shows 176.5 mA
